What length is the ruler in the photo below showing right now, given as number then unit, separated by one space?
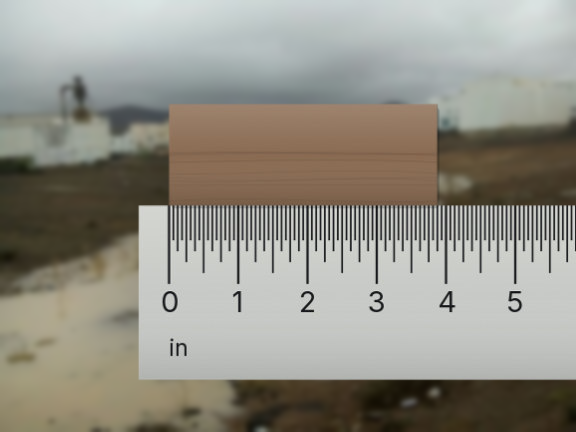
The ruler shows 3.875 in
